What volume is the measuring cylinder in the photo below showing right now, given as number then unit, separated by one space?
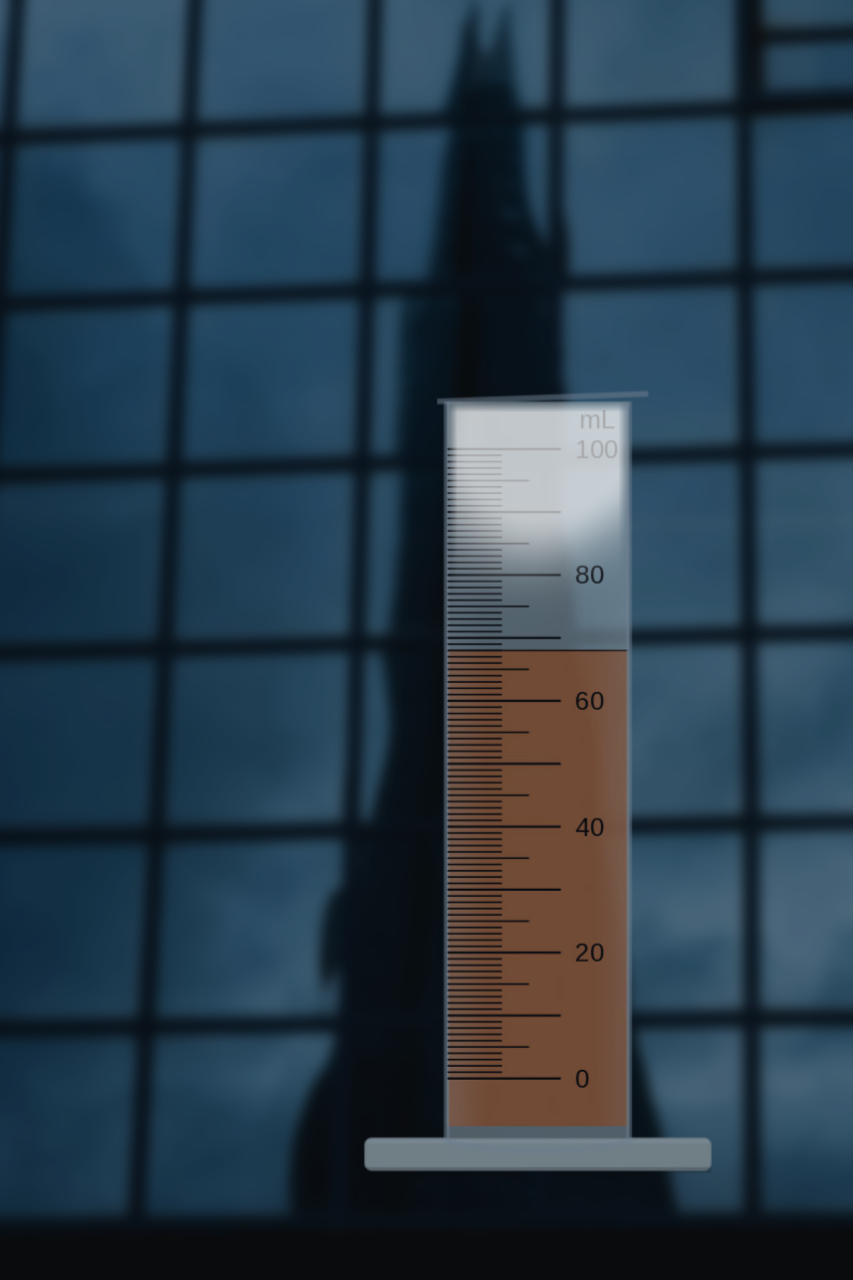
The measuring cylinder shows 68 mL
